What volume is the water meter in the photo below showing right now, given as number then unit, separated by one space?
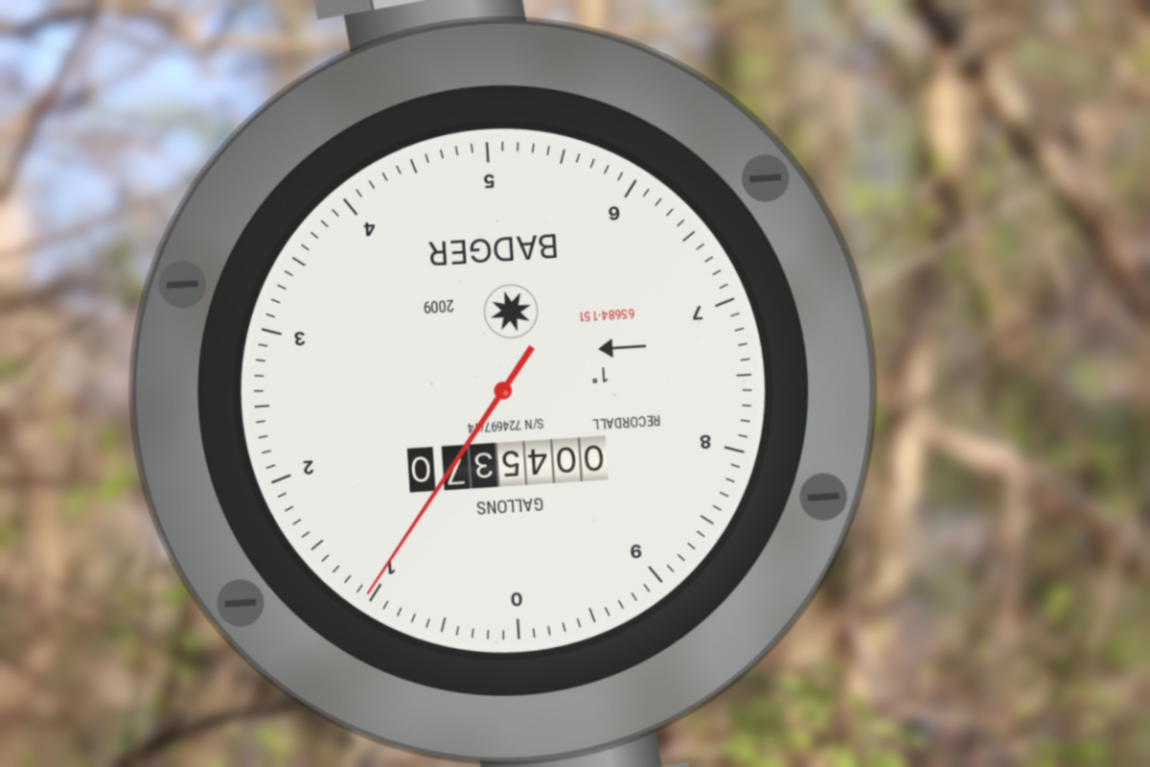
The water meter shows 45371.0 gal
